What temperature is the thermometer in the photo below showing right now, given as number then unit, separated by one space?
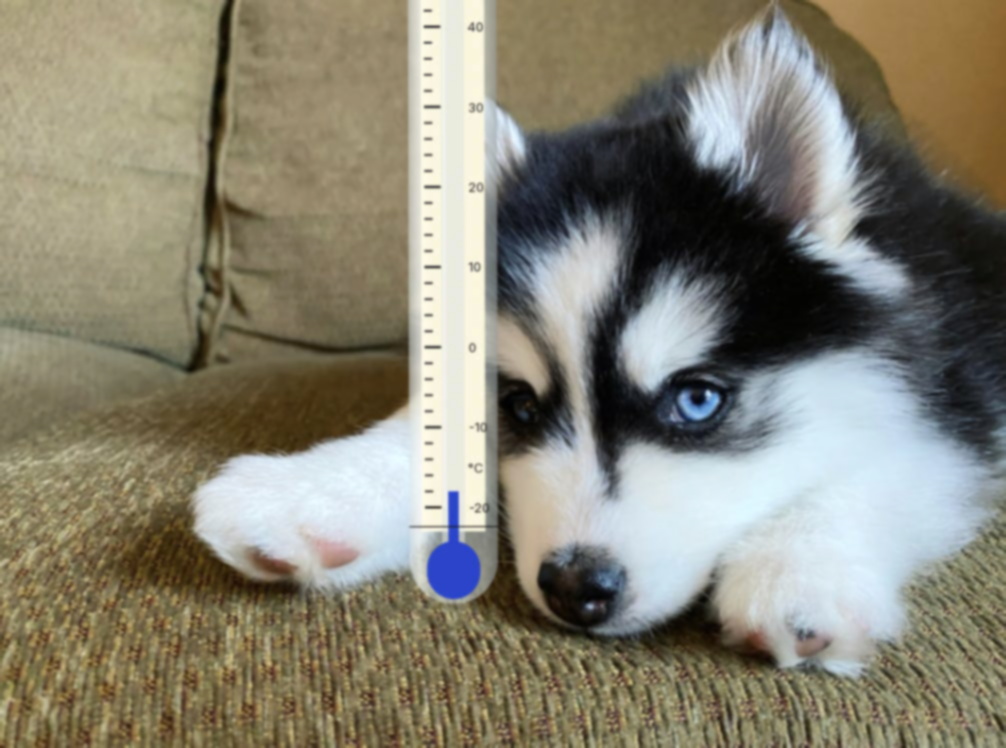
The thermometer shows -18 °C
